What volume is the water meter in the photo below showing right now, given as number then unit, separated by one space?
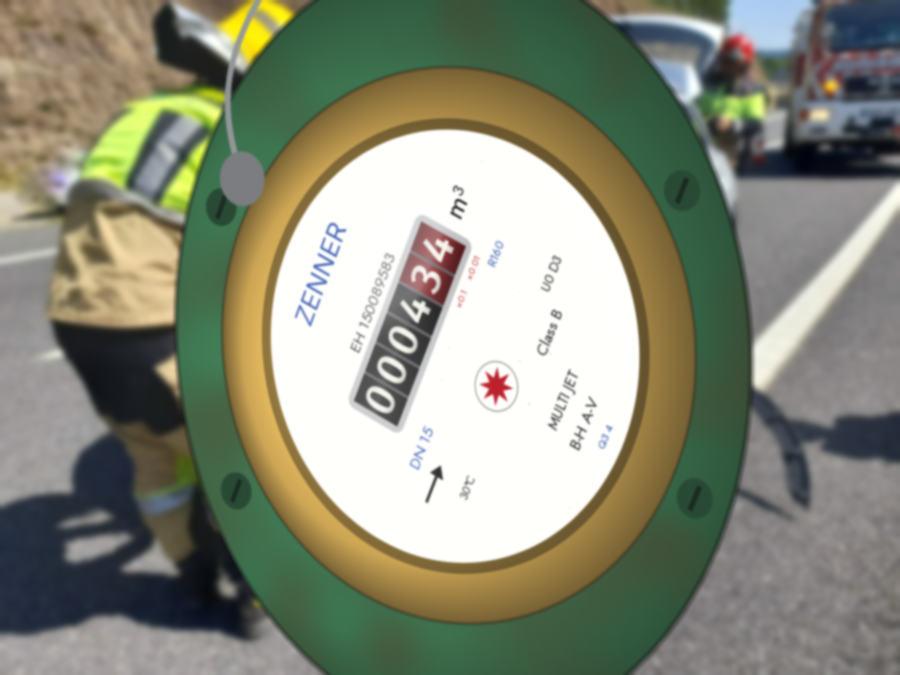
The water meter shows 4.34 m³
